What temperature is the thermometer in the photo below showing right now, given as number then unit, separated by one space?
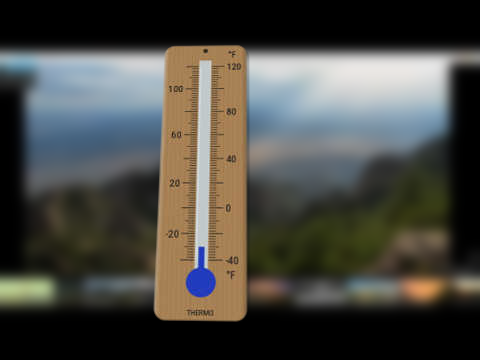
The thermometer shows -30 °F
